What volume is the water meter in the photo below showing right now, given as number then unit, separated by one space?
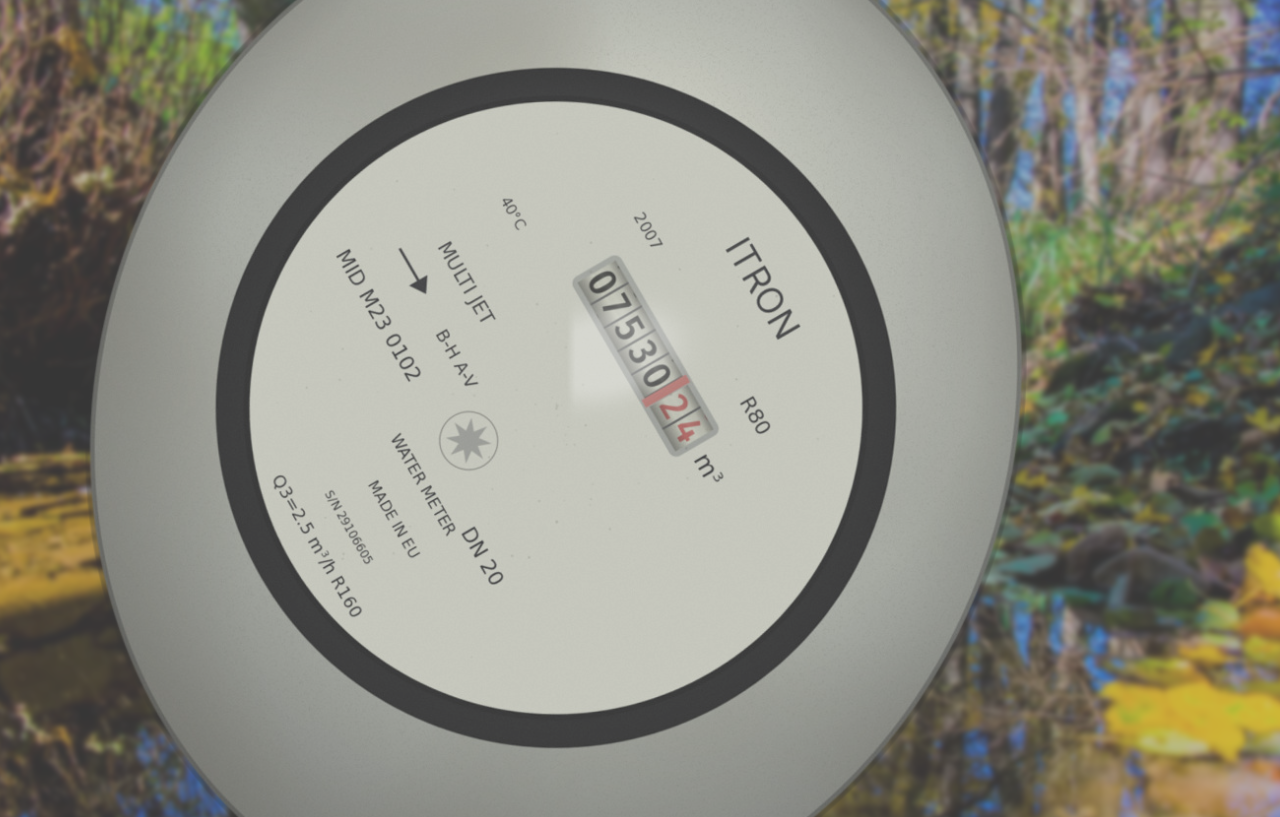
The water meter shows 7530.24 m³
